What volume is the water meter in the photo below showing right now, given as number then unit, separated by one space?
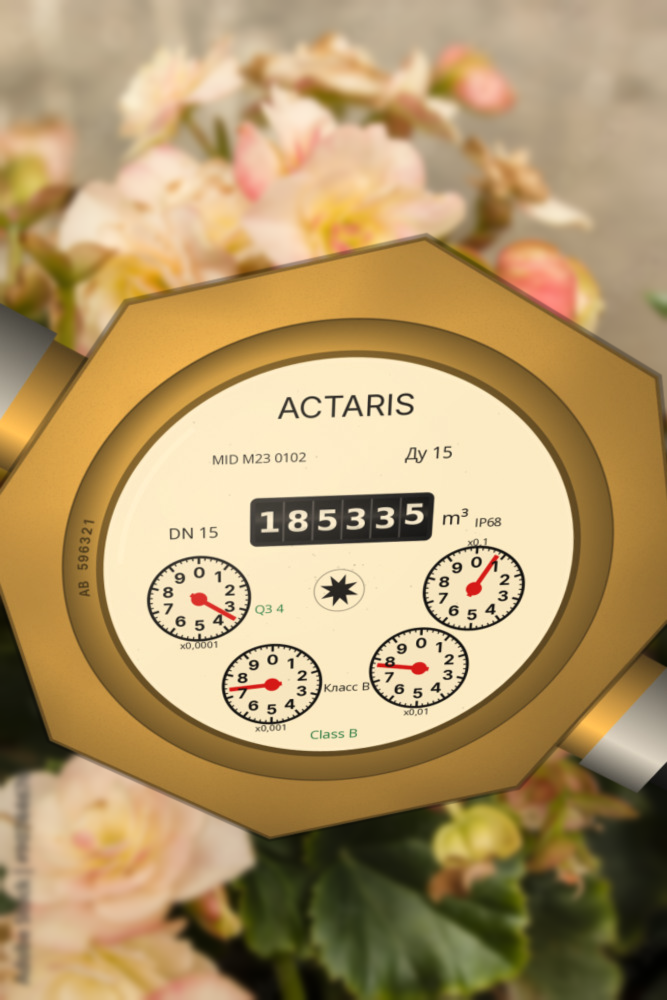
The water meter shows 185335.0773 m³
